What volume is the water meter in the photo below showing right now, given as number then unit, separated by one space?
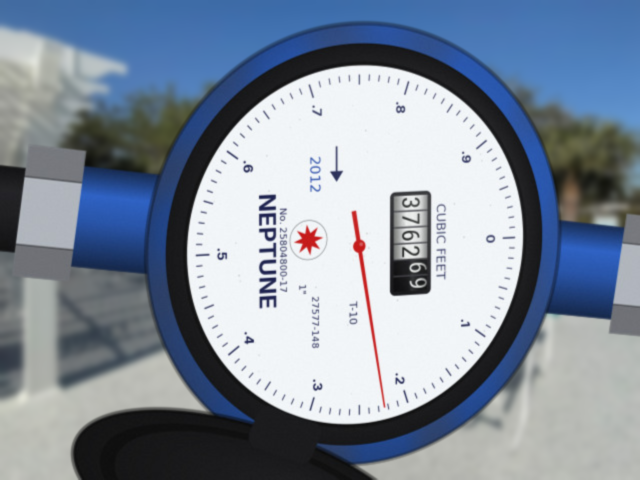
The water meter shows 376269.22 ft³
